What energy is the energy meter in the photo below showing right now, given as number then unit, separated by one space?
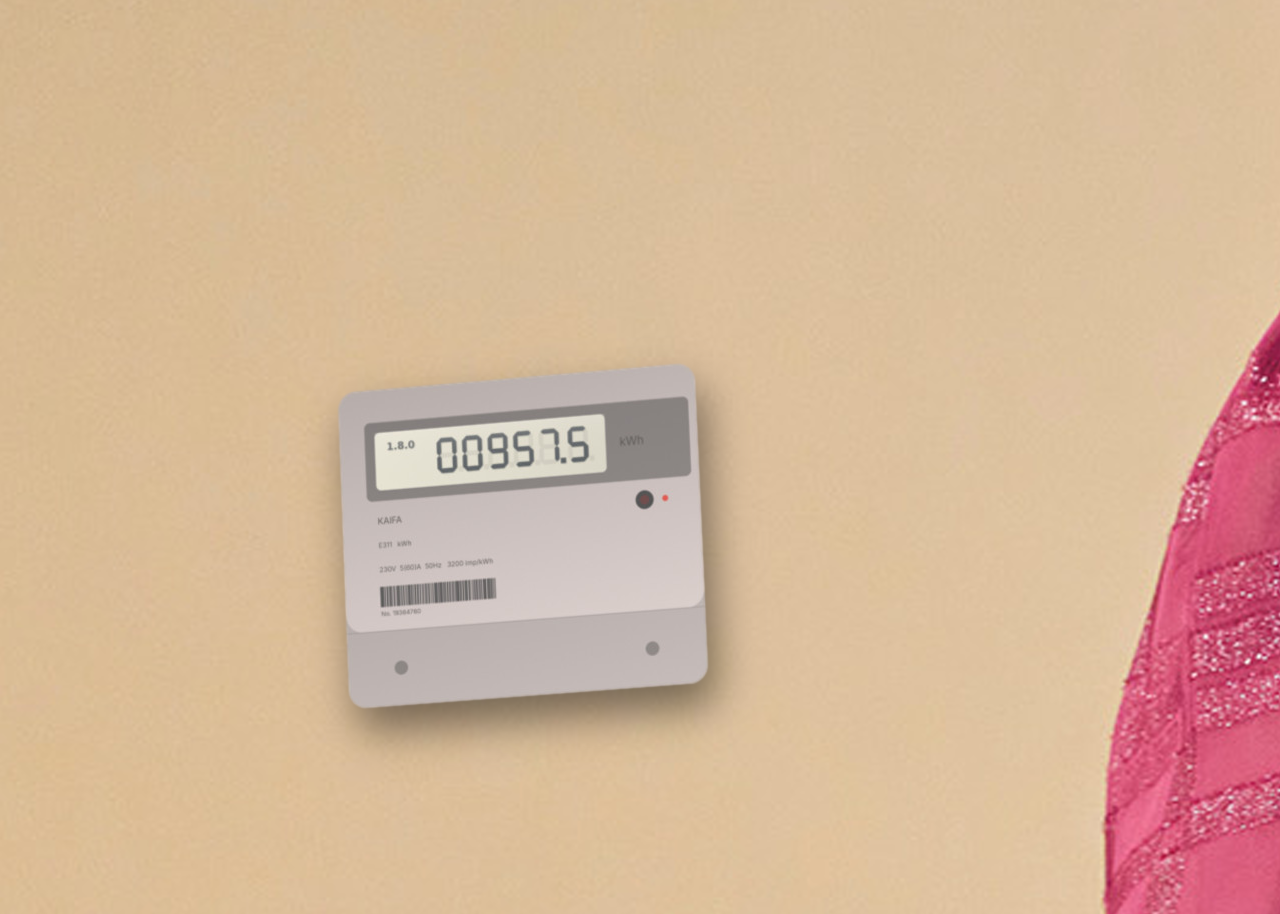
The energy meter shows 957.5 kWh
